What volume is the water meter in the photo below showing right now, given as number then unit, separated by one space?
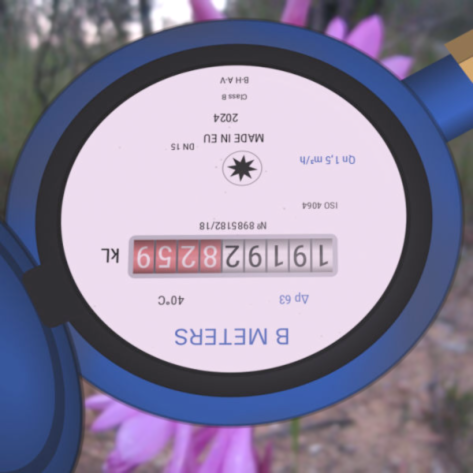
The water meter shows 19192.8259 kL
